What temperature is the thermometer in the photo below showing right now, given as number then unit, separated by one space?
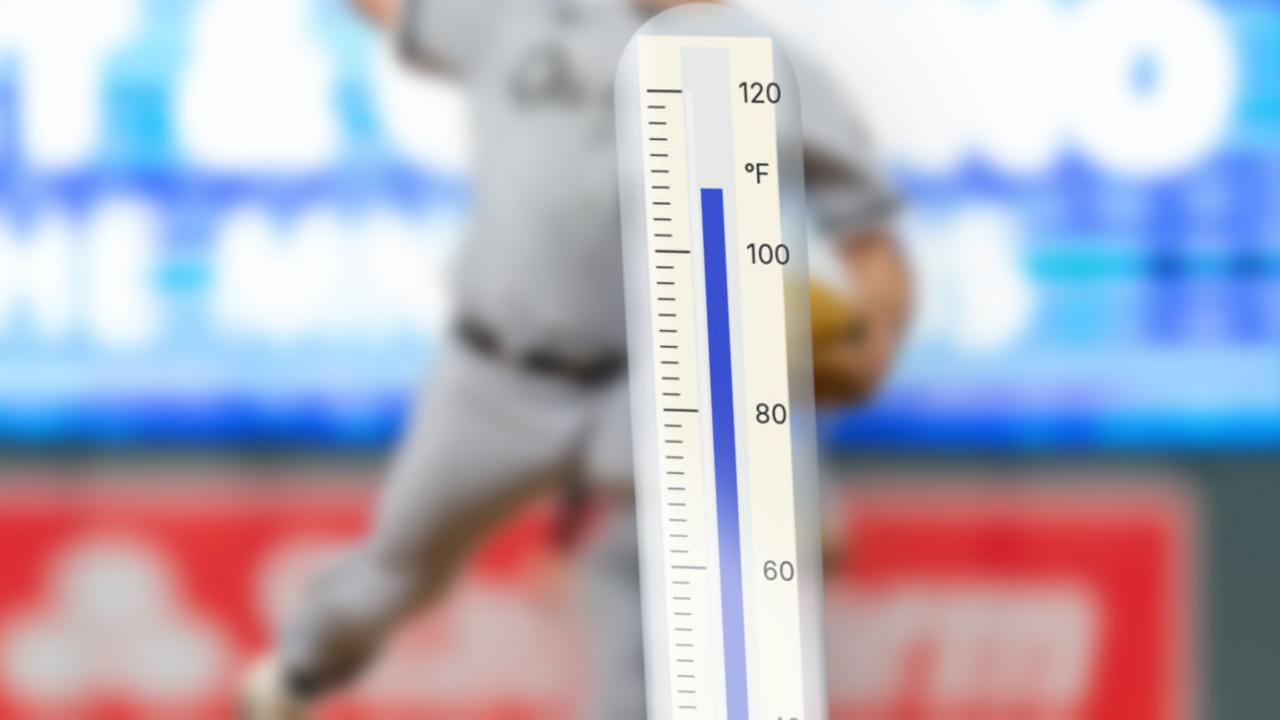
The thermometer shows 108 °F
